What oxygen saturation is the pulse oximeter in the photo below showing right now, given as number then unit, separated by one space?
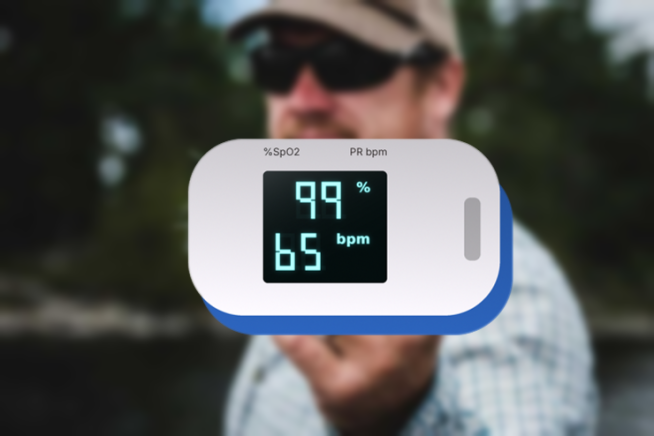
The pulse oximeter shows 99 %
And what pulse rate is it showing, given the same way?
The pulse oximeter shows 65 bpm
